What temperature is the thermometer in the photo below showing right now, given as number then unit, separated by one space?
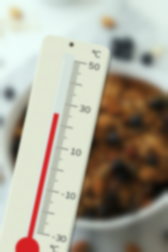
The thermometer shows 25 °C
